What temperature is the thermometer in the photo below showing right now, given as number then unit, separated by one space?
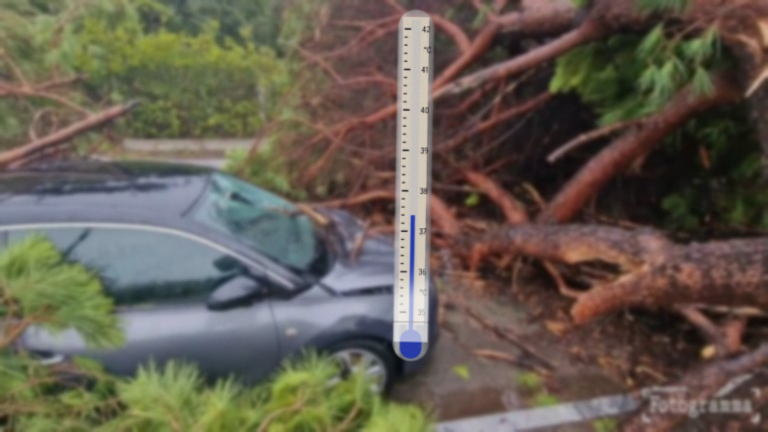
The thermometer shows 37.4 °C
